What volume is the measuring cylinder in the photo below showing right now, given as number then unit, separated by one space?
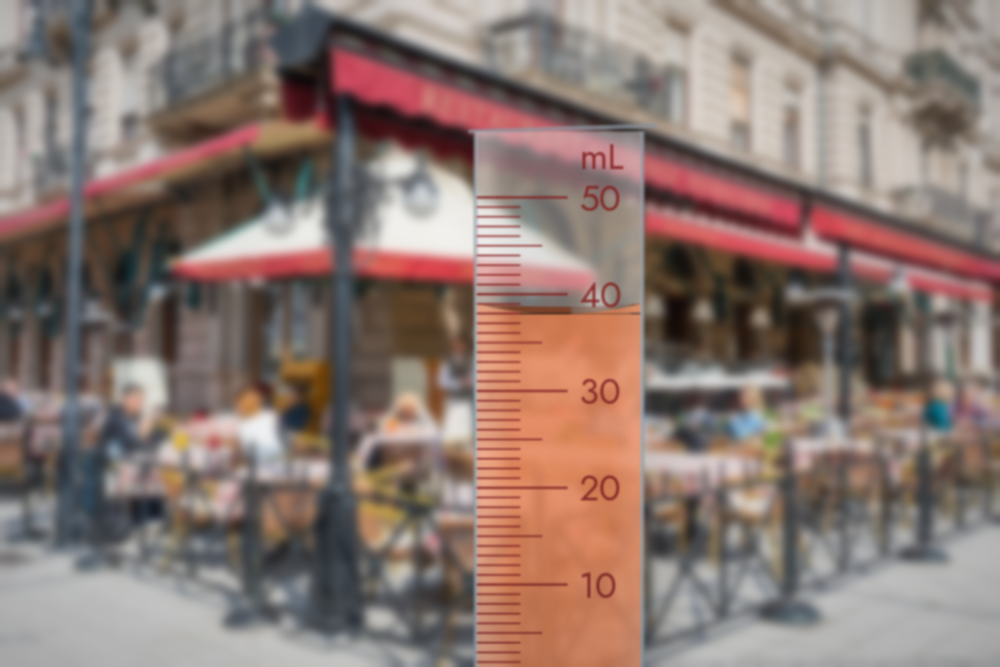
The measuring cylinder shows 38 mL
